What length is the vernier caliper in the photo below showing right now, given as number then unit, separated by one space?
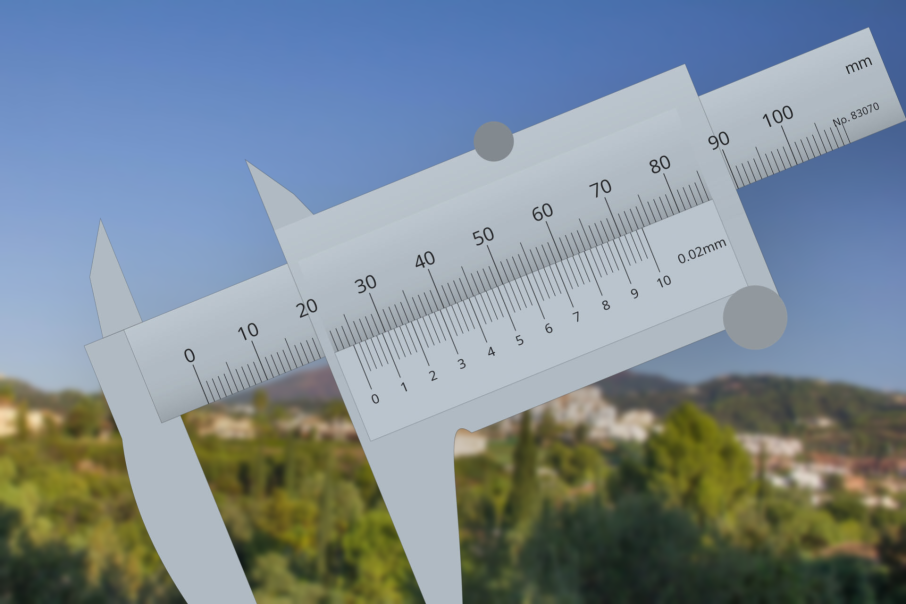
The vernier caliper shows 24.6 mm
